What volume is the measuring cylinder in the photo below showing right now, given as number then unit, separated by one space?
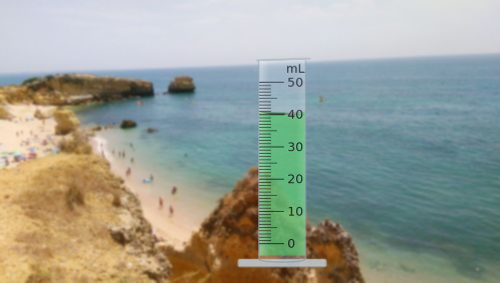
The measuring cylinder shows 40 mL
